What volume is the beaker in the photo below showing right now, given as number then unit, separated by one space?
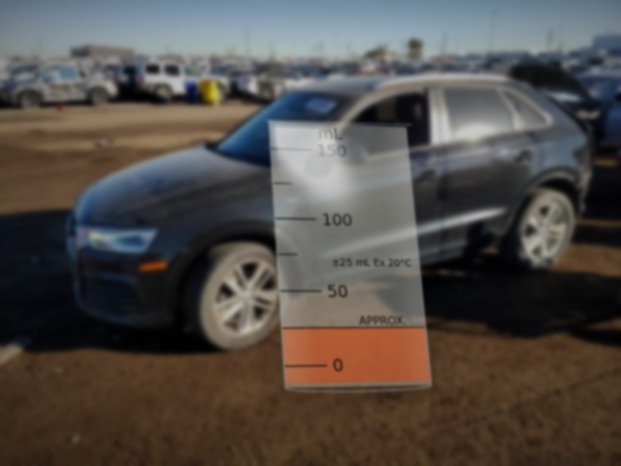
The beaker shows 25 mL
